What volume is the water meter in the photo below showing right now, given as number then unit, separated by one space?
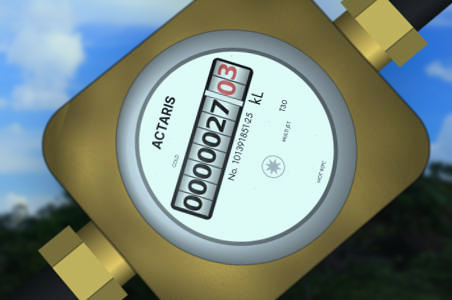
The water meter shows 27.03 kL
